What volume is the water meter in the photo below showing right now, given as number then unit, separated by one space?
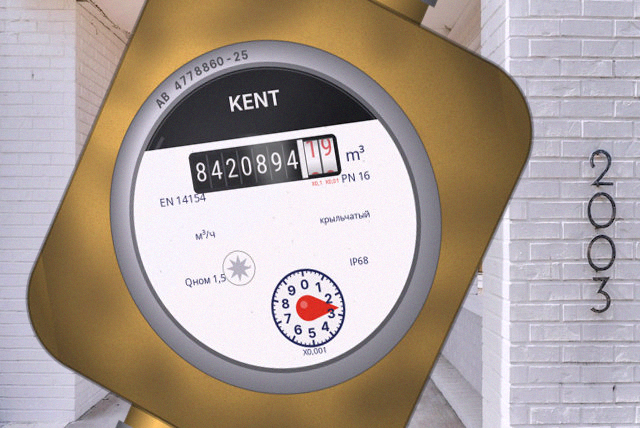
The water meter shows 8420894.192 m³
